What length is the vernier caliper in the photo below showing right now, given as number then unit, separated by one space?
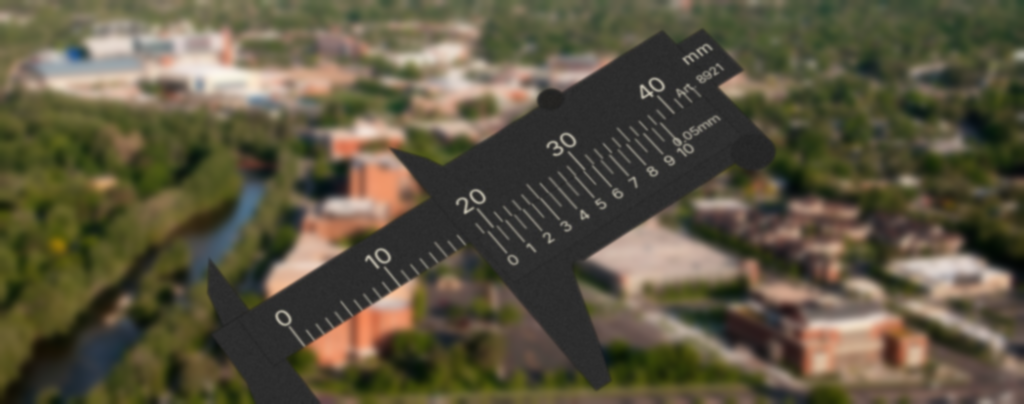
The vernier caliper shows 19.4 mm
